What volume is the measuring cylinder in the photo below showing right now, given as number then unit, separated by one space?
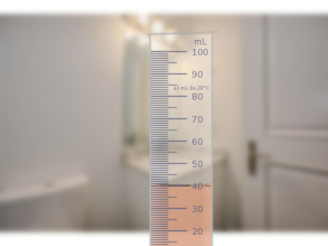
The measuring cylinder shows 40 mL
